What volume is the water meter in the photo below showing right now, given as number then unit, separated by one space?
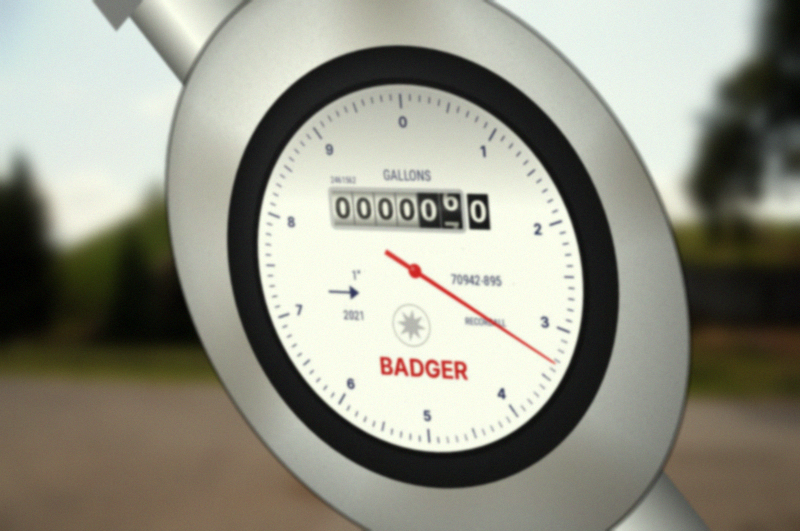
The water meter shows 63.3 gal
